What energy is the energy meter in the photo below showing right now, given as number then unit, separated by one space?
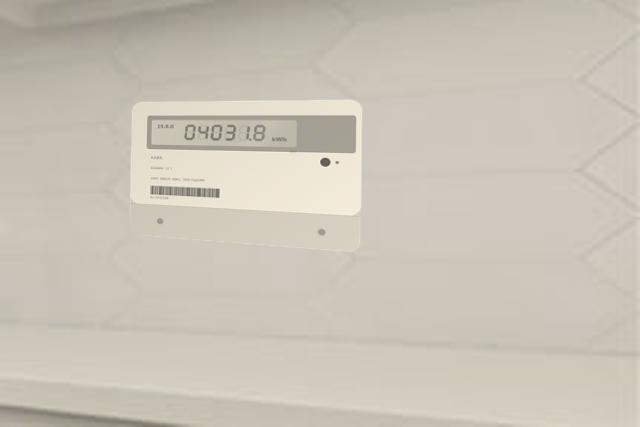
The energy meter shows 4031.8 kWh
